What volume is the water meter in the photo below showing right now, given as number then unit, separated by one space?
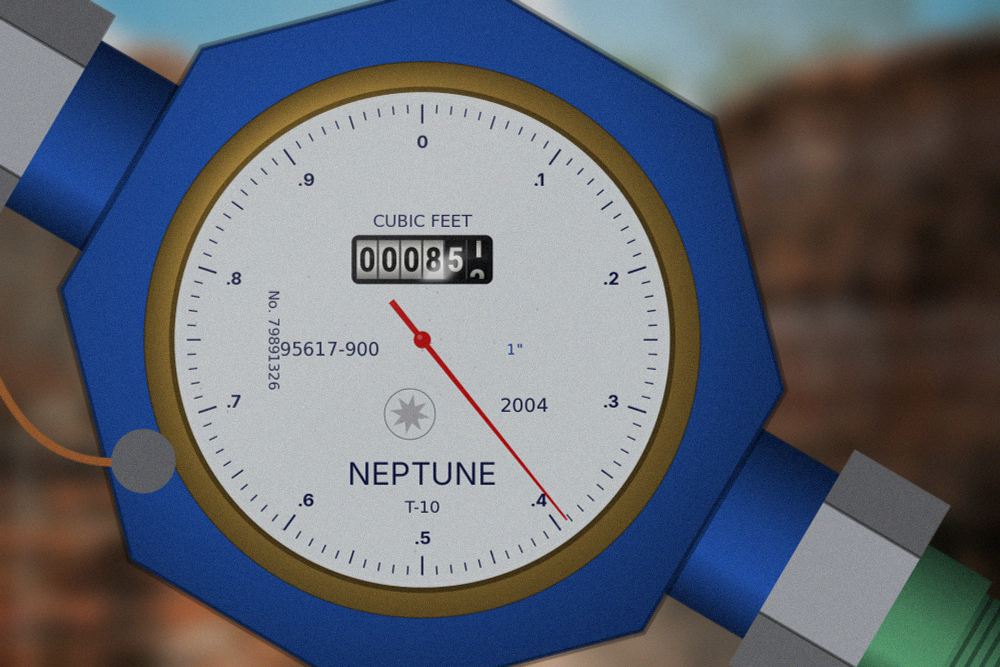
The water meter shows 851.39 ft³
